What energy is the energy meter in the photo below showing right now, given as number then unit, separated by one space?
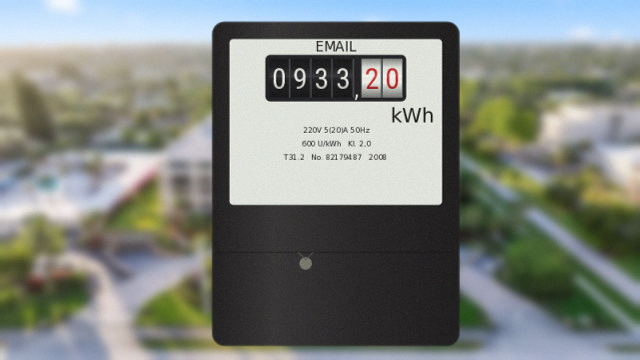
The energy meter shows 933.20 kWh
